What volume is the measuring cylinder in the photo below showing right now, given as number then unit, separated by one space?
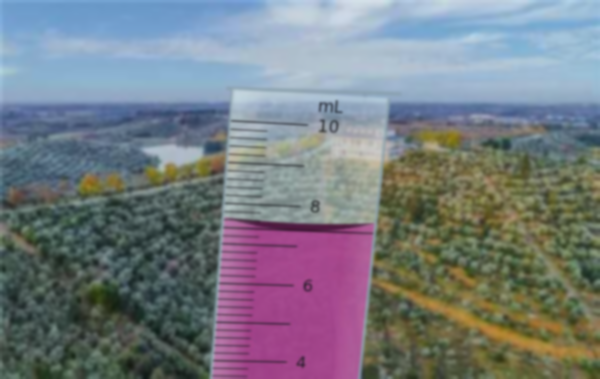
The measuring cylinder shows 7.4 mL
